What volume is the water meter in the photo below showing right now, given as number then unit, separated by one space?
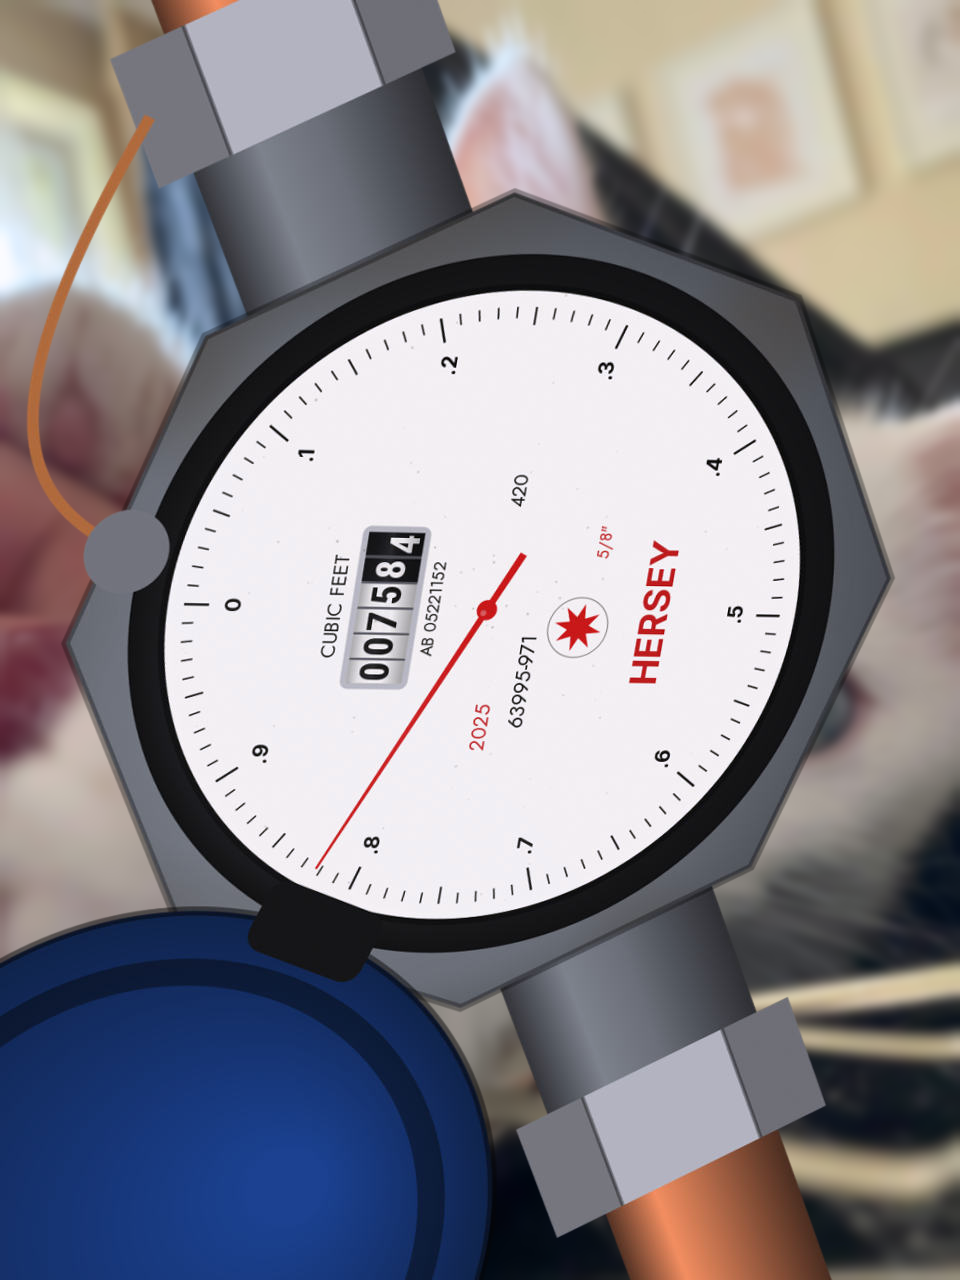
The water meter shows 7583.82 ft³
